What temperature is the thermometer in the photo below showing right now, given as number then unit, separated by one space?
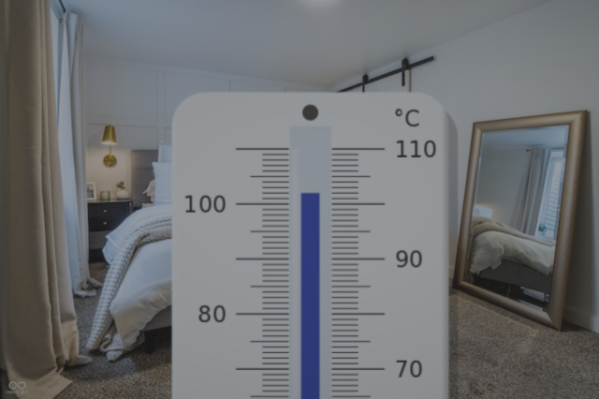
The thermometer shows 102 °C
